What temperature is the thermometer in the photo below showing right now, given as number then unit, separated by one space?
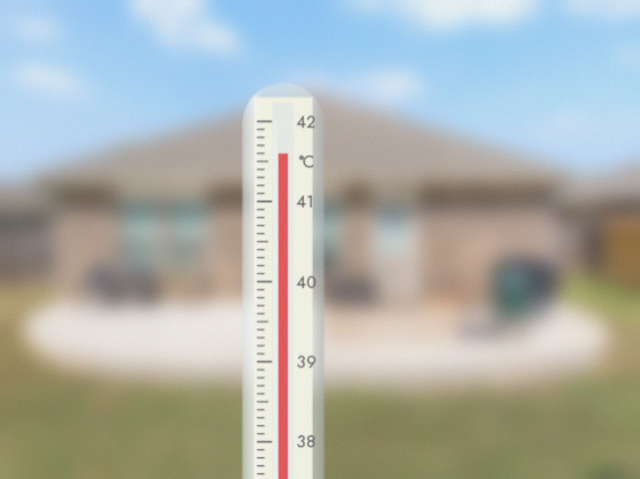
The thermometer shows 41.6 °C
